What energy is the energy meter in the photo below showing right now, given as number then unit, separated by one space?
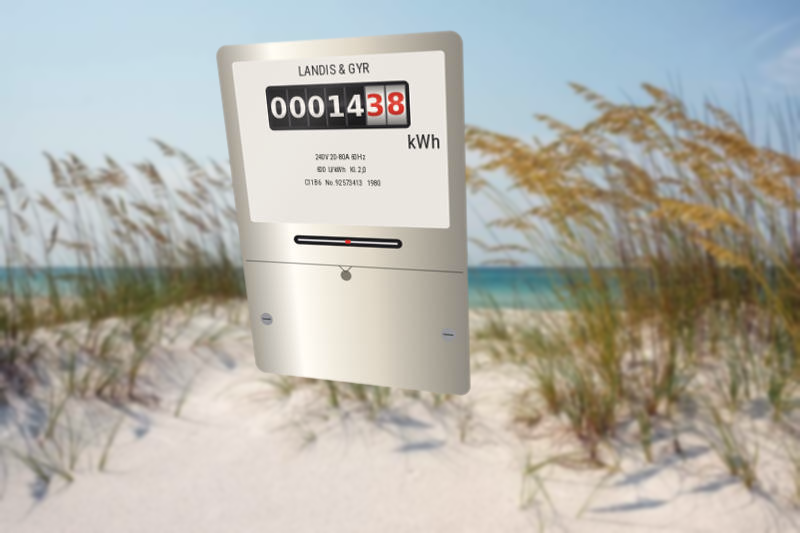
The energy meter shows 14.38 kWh
